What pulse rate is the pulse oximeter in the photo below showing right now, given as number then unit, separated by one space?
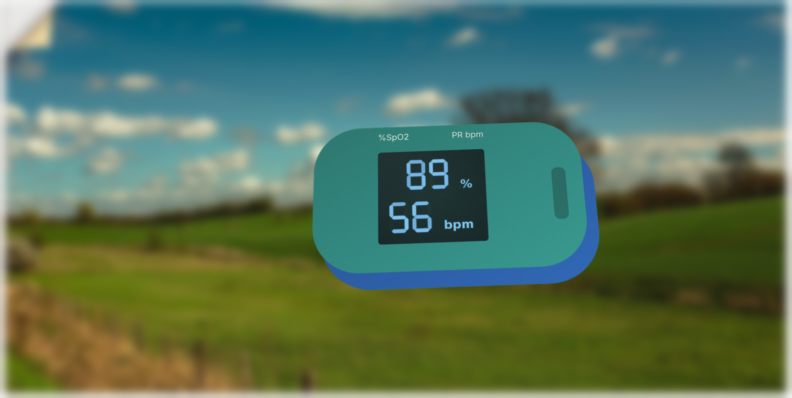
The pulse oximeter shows 56 bpm
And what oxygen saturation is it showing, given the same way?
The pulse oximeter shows 89 %
